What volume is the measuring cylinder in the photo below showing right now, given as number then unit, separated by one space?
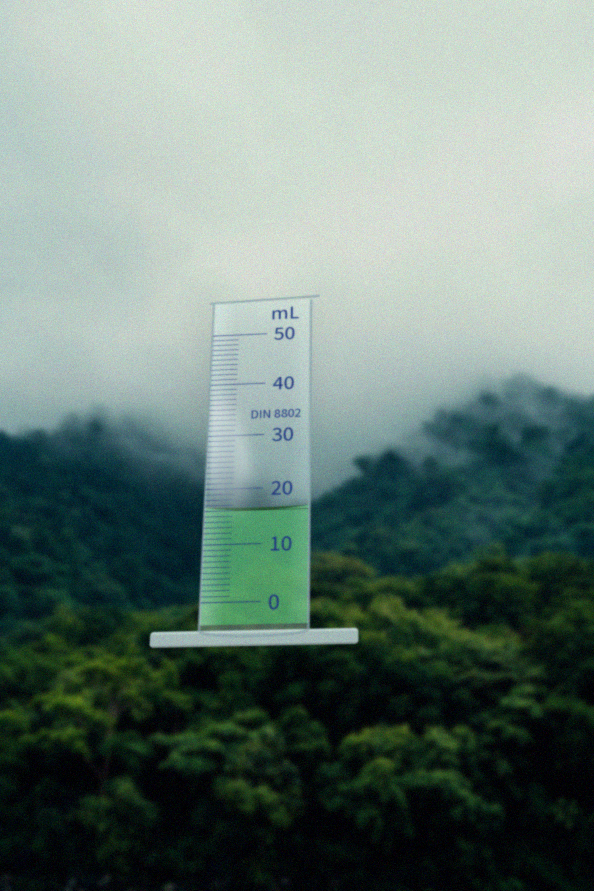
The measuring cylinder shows 16 mL
